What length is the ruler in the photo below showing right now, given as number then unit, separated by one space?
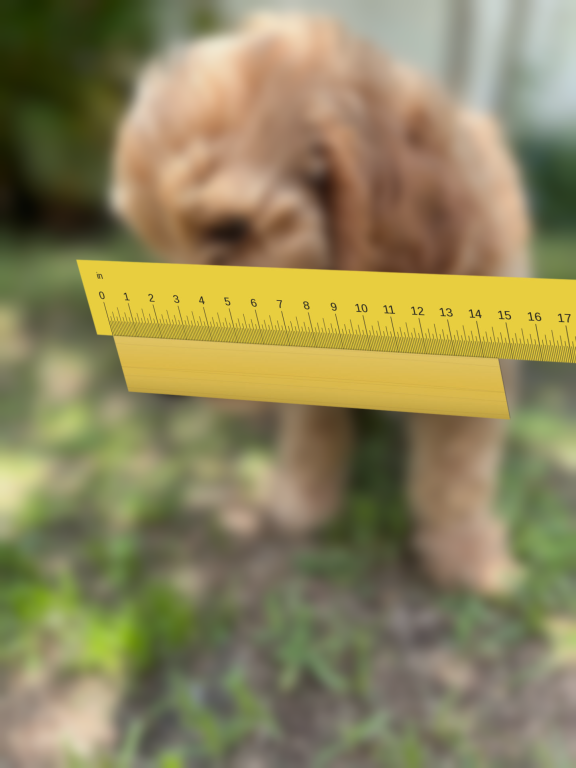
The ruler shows 14.5 in
